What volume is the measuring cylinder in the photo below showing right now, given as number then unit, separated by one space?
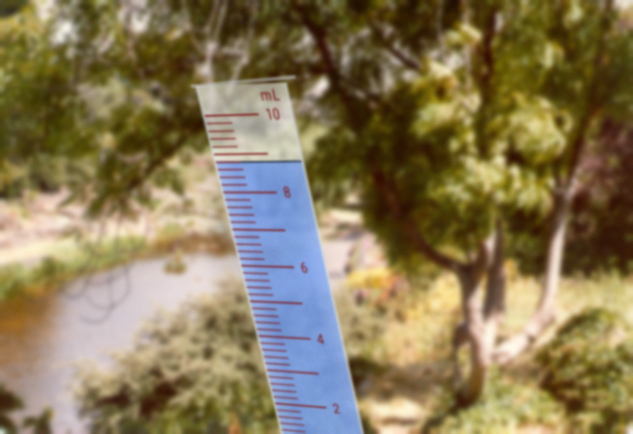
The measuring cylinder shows 8.8 mL
